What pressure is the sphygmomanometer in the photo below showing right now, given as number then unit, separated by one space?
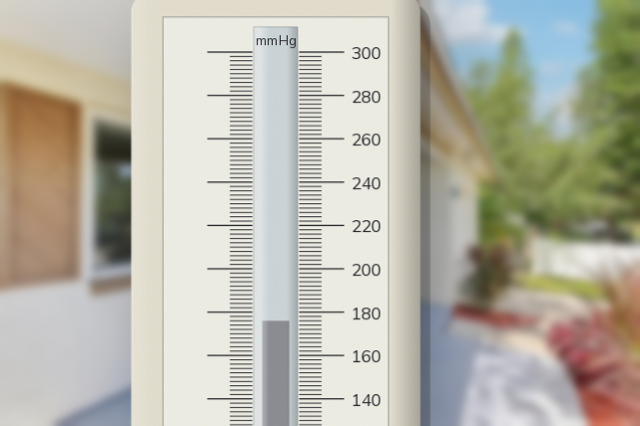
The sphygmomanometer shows 176 mmHg
